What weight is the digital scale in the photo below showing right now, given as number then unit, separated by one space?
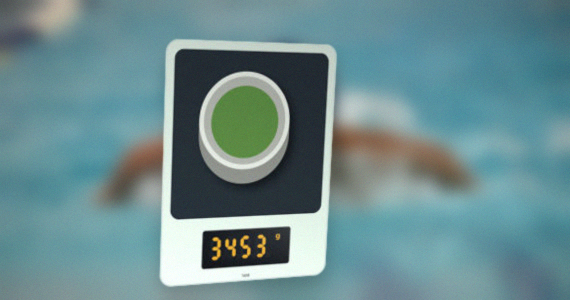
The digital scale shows 3453 g
